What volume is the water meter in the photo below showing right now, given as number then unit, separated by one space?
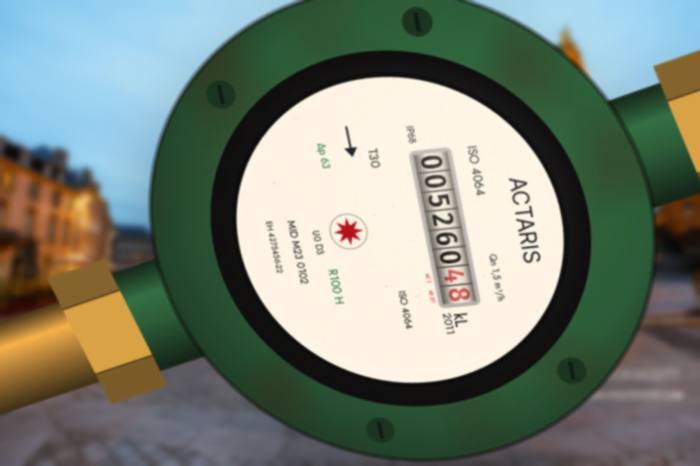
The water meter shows 5260.48 kL
